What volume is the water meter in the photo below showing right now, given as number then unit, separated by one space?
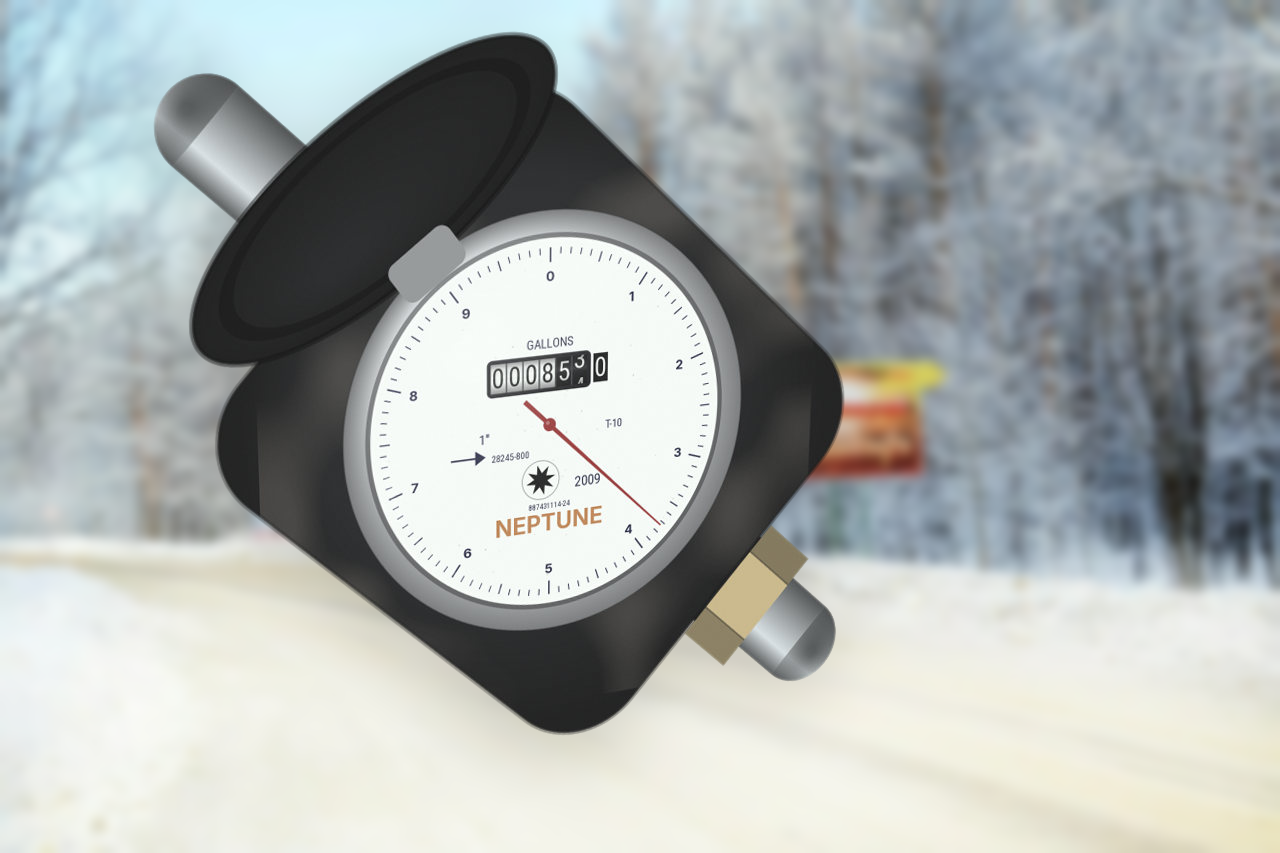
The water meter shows 8533.7 gal
